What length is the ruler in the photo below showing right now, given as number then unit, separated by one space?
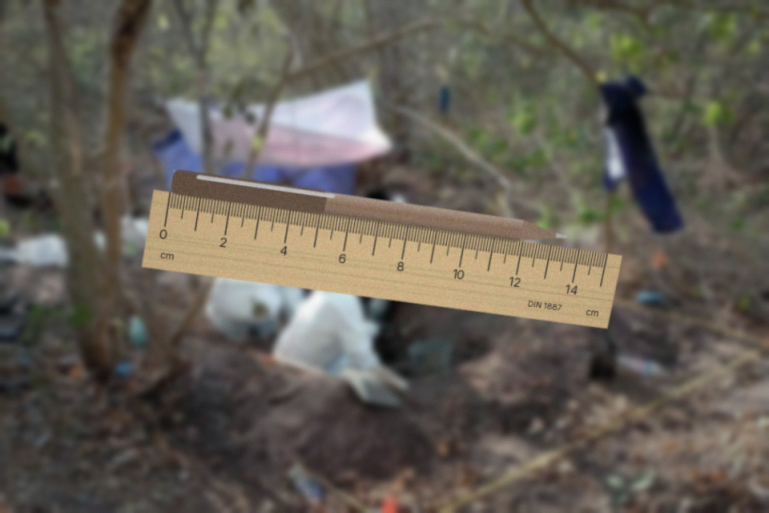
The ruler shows 13.5 cm
